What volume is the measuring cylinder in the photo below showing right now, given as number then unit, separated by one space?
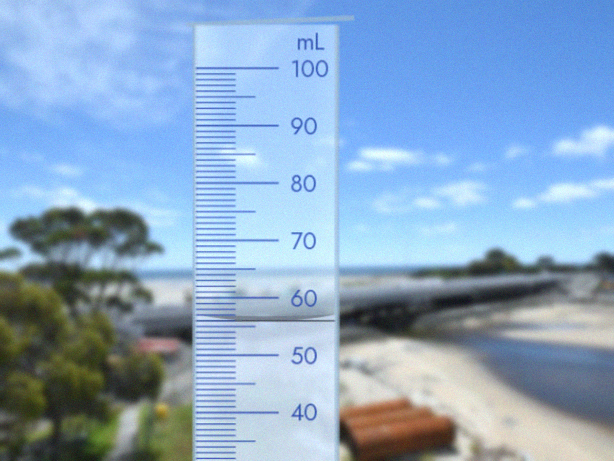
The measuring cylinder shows 56 mL
